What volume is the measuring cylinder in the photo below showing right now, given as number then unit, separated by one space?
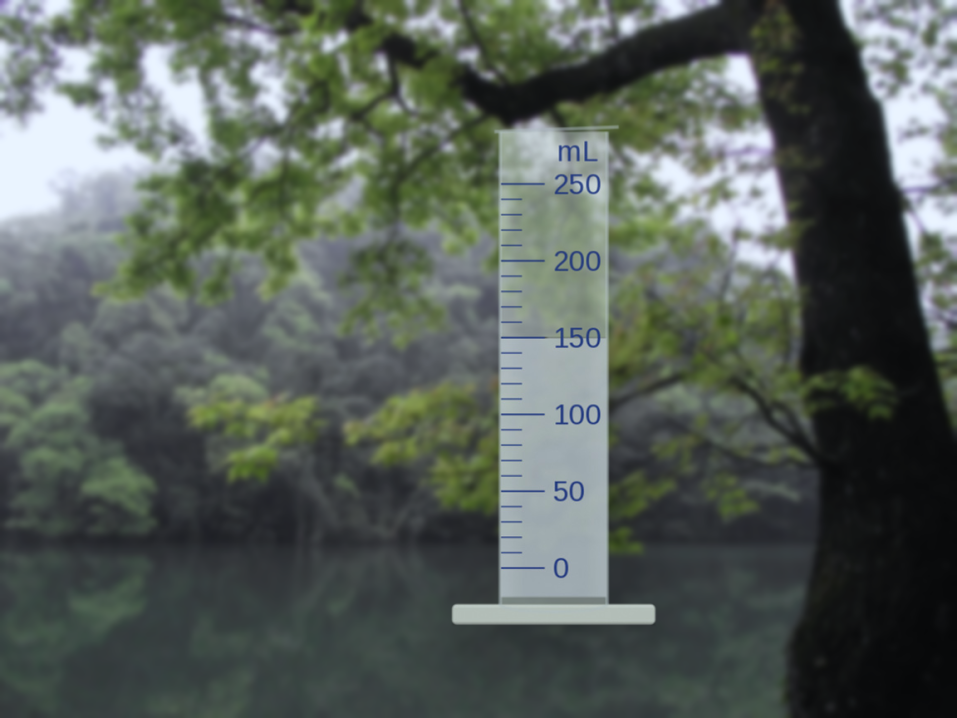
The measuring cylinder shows 150 mL
